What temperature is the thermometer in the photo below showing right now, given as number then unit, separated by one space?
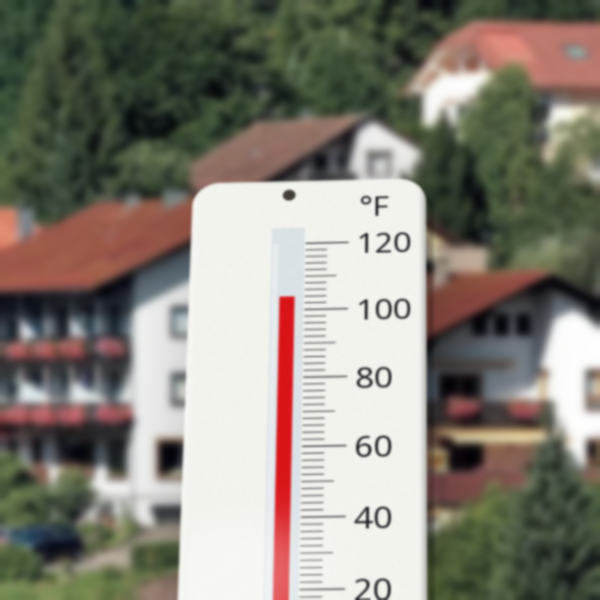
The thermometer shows 104 °F
